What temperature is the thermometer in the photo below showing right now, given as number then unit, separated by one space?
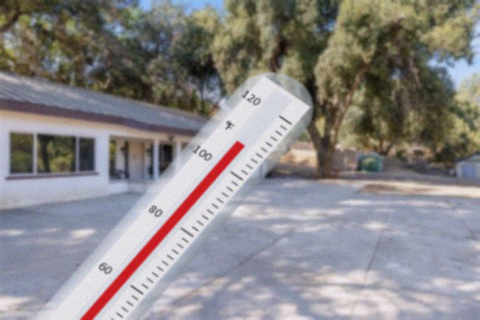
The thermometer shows 108 °F
